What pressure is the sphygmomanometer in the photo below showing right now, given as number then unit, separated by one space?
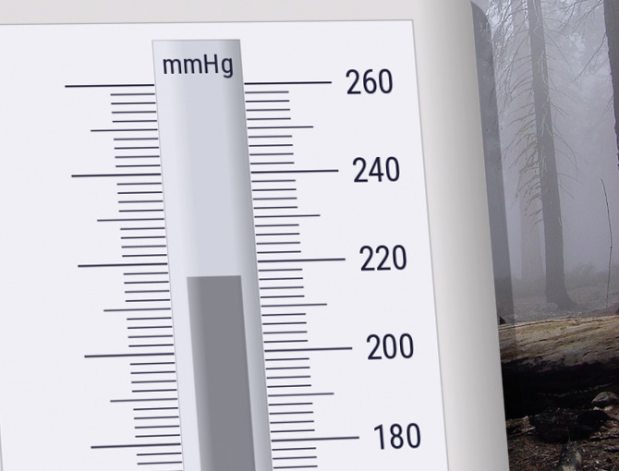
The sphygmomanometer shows 217 mmHg
